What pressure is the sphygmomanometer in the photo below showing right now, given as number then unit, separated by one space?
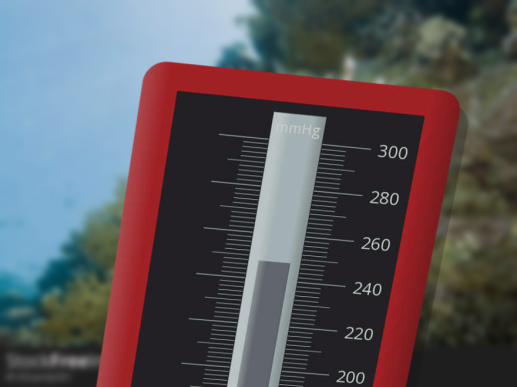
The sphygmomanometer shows 248 mmHg
